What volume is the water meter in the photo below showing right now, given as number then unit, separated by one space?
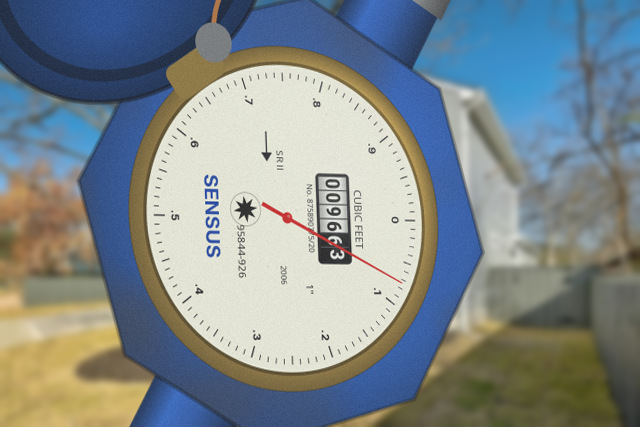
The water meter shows 9663.07 ft³
